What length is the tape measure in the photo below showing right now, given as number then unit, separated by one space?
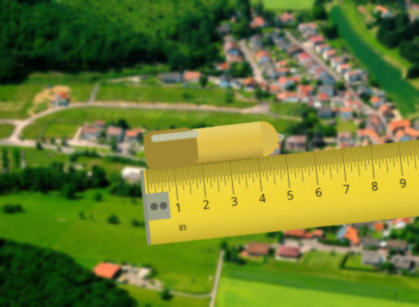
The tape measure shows 5 in
